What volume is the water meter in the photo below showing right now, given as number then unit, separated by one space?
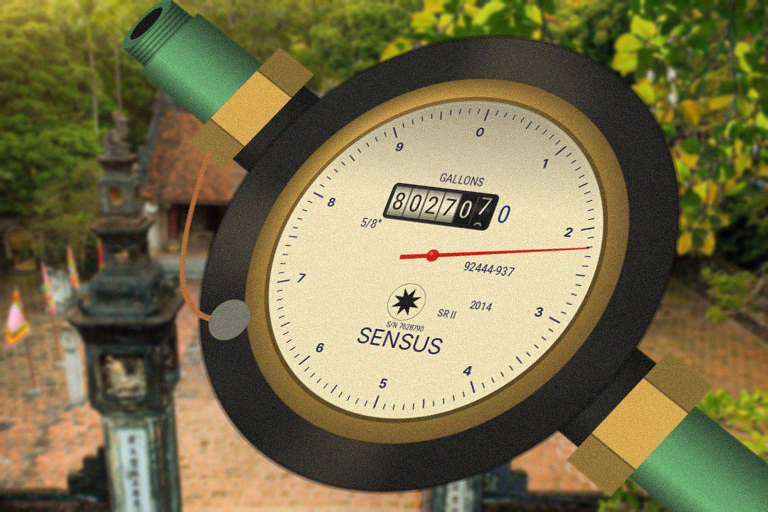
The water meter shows 8027072.2 gal
